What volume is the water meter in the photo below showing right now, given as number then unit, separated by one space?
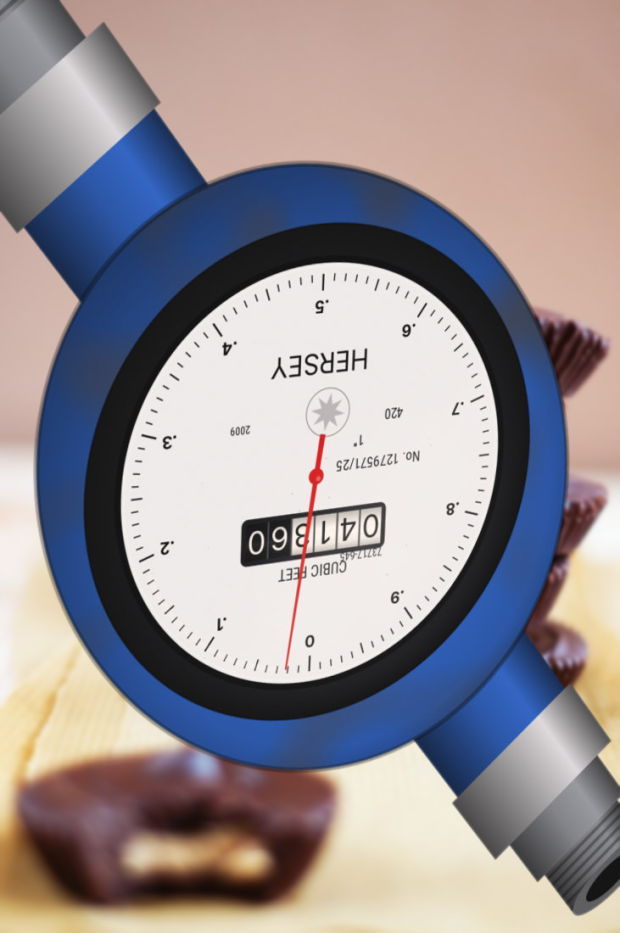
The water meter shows 41360.02 ft³
